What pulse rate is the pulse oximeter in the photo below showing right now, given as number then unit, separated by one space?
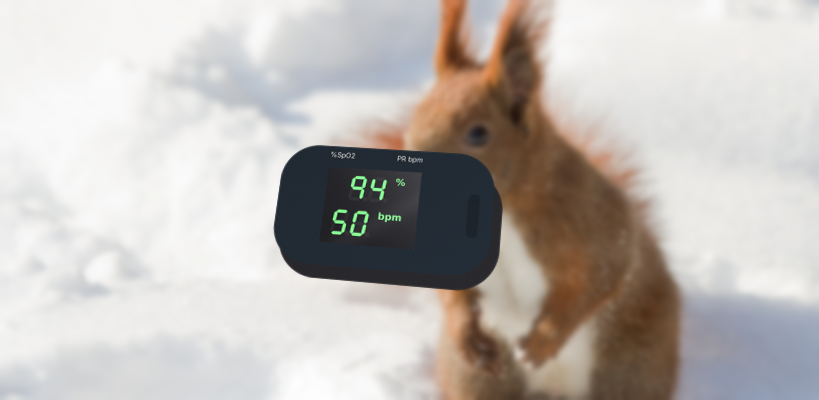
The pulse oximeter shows 50 bpm
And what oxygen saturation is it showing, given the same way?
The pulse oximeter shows 94 %
